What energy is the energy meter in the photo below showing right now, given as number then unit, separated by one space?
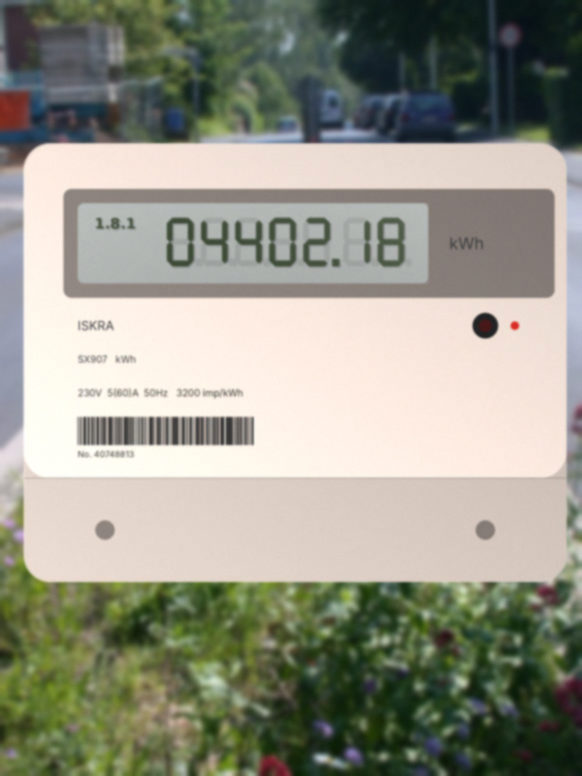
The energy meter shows 4402.18 kWh
